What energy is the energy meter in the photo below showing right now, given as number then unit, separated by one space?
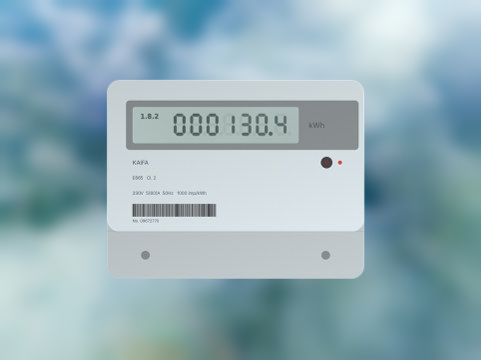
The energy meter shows 130.4 kWh
